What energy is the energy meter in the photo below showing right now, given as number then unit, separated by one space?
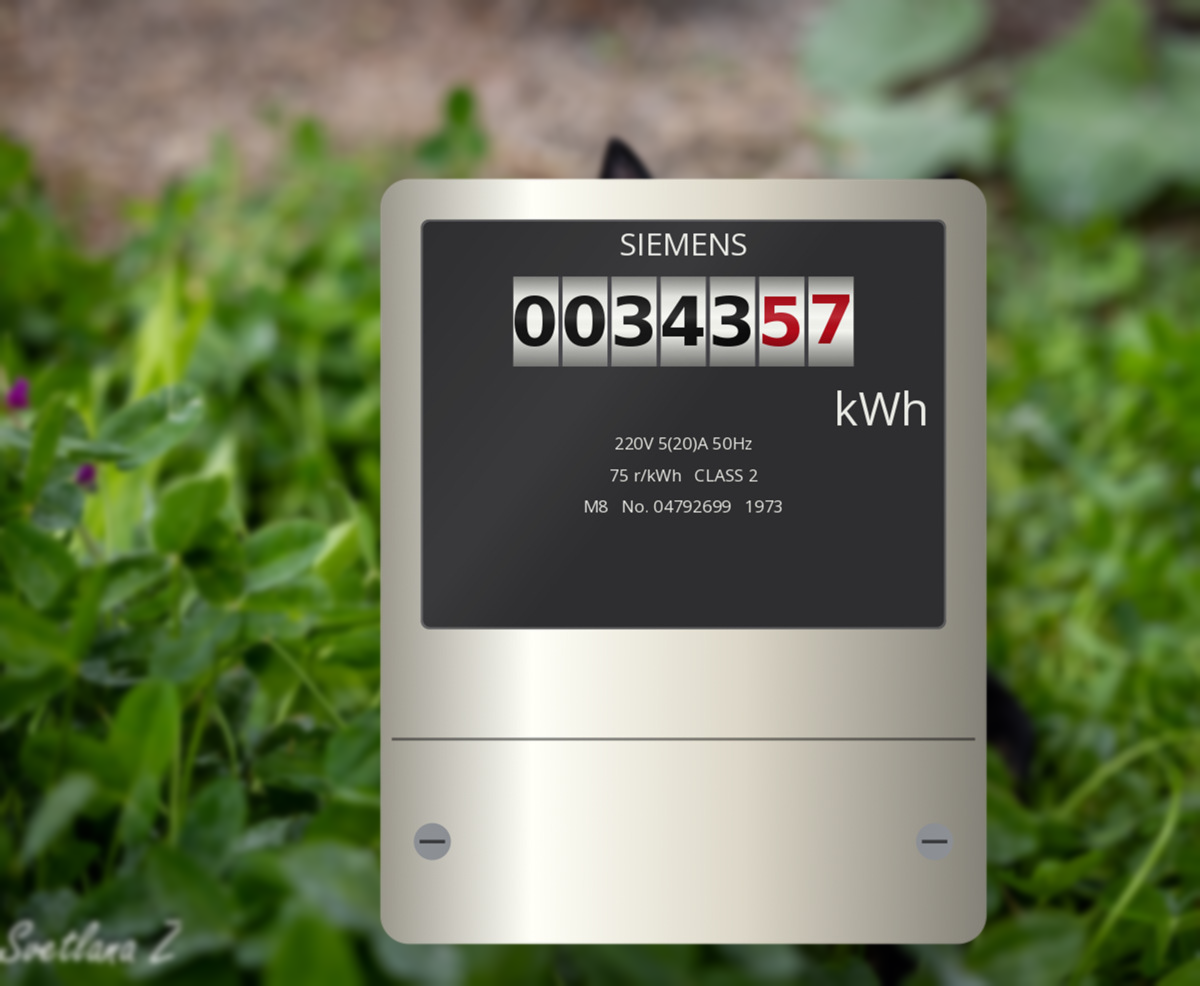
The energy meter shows 343.57 kWh
